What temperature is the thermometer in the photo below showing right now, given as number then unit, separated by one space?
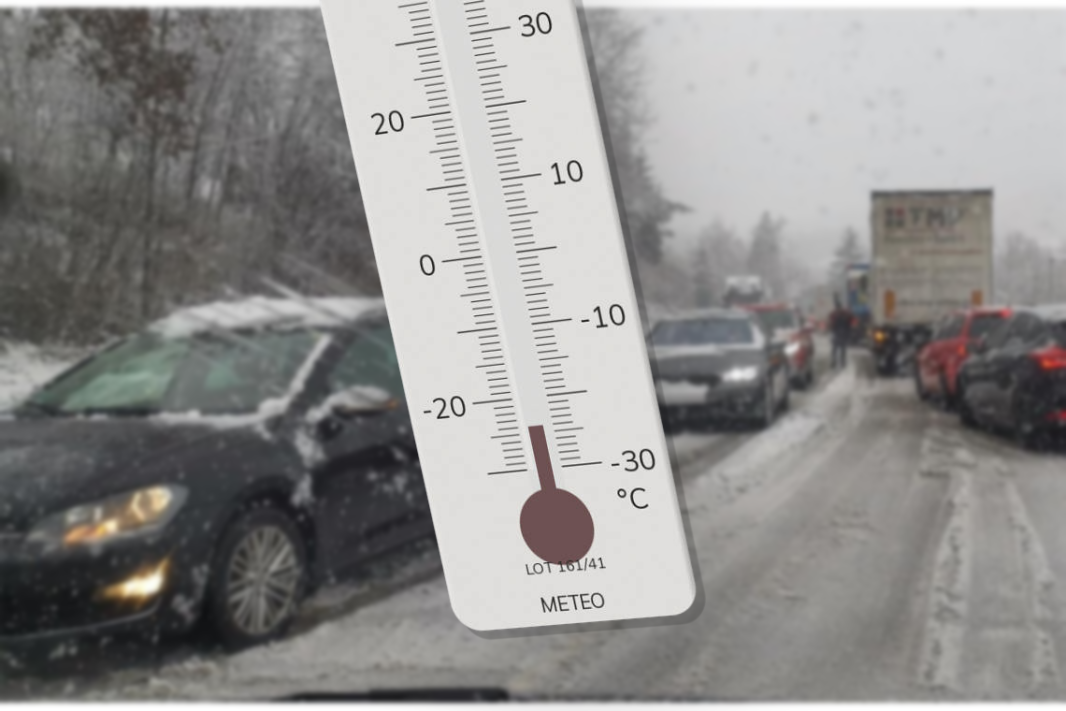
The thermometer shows -24 °C
